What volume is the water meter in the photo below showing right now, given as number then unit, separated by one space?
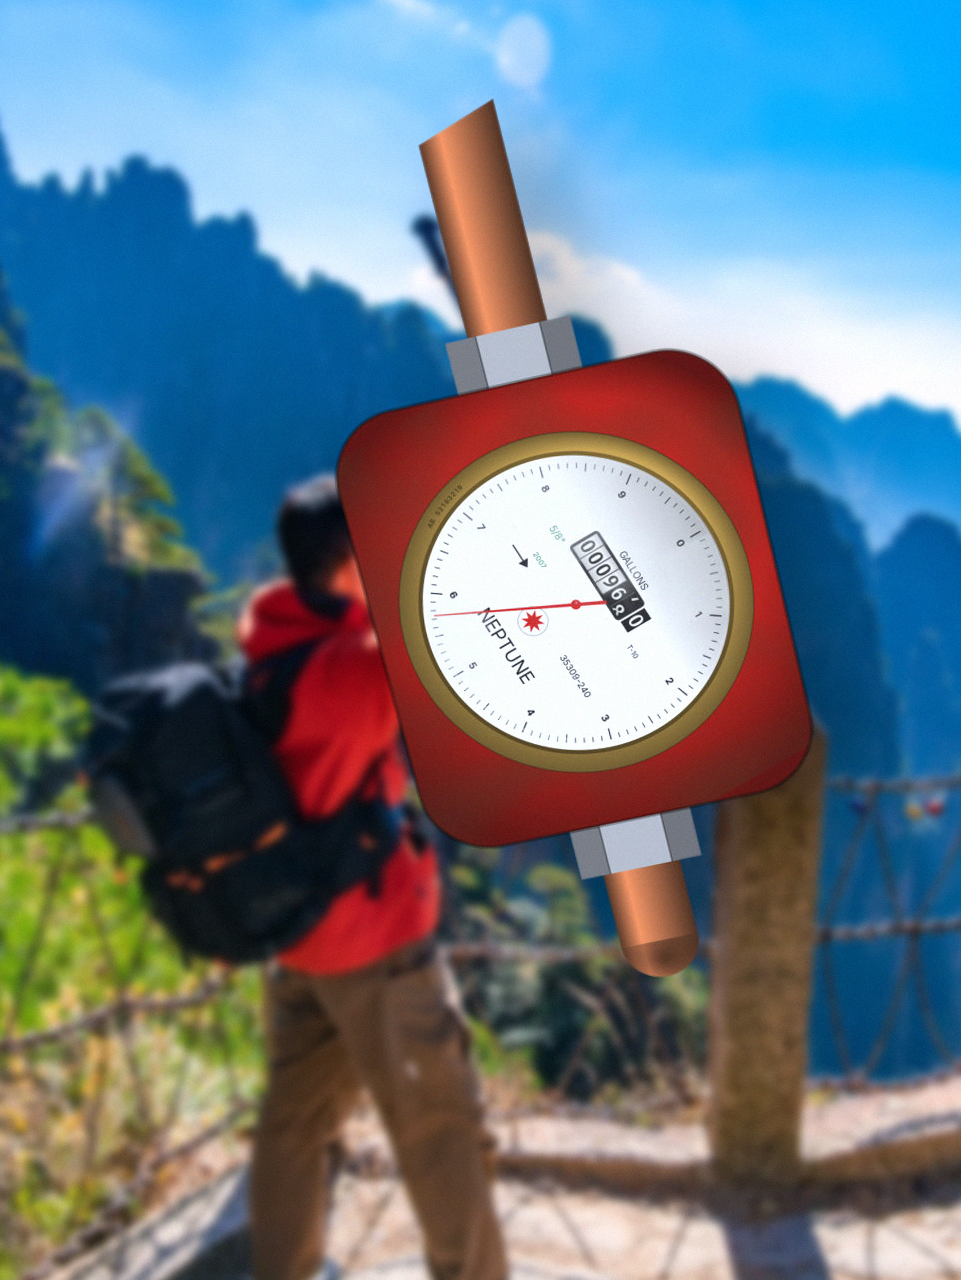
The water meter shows 9675.7 gal
